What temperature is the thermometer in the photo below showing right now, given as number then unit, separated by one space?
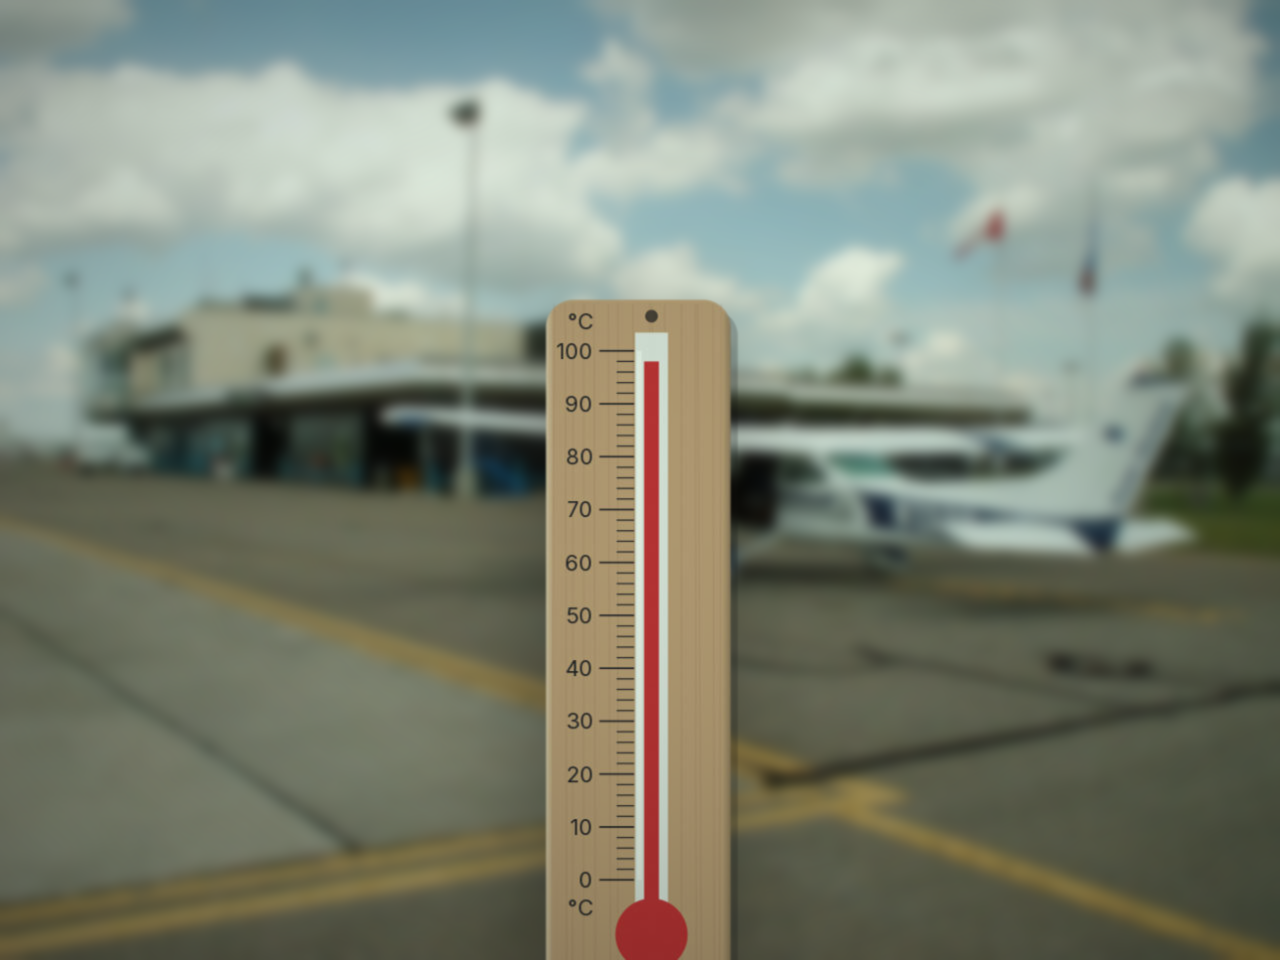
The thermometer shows 98 °C
